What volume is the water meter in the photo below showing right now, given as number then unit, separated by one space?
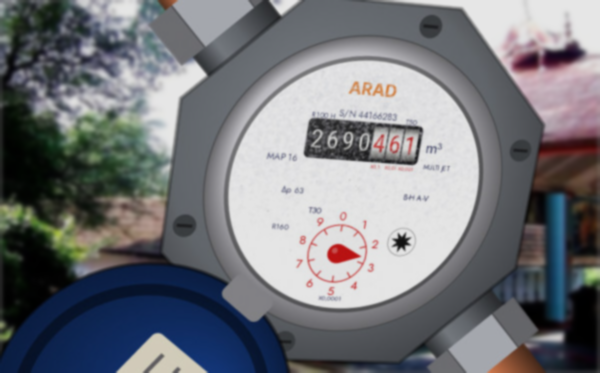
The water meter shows 2690.4612 m³
